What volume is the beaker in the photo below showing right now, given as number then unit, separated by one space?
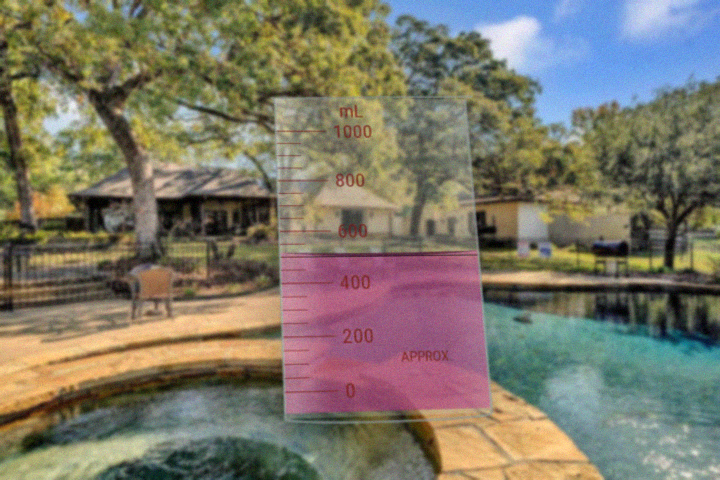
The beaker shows 500 mL
